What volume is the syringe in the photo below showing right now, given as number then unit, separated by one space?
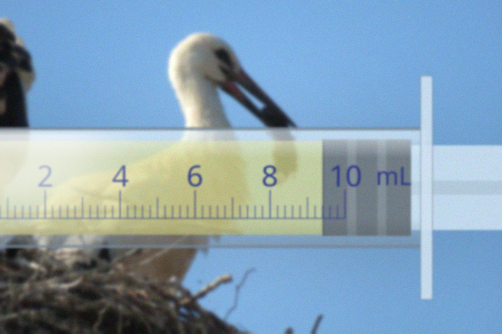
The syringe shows 9.4 mL
